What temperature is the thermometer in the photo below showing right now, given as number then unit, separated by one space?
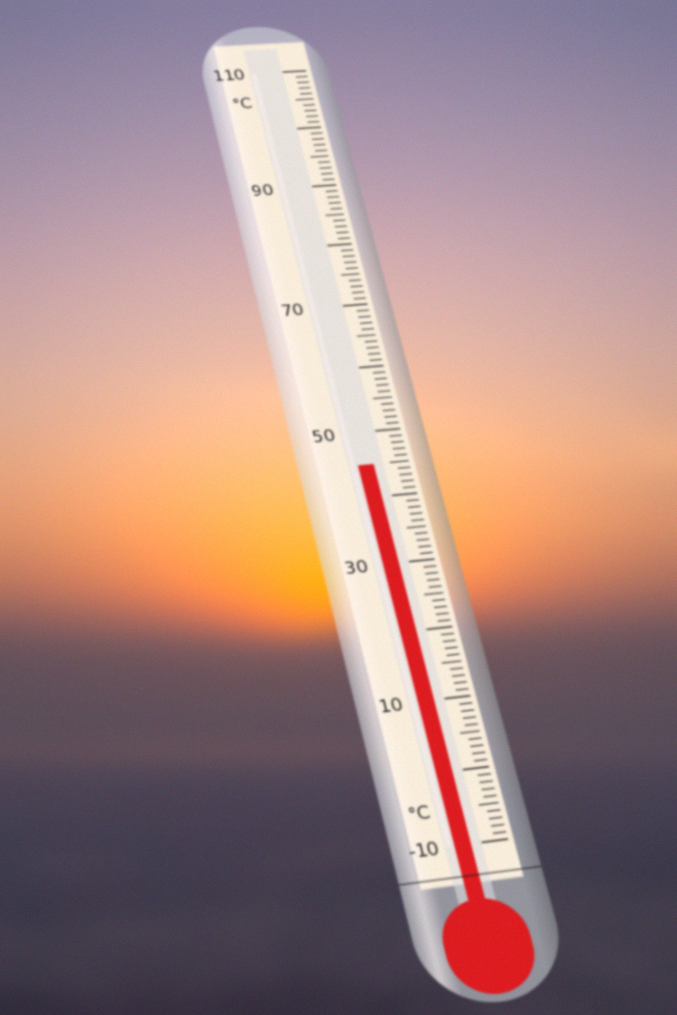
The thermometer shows 45 °C
